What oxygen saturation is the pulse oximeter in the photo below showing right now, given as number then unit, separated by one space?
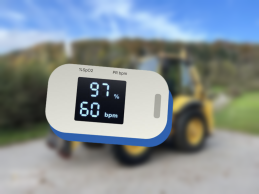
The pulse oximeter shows 97 %
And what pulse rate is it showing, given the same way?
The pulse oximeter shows 60 bpm
